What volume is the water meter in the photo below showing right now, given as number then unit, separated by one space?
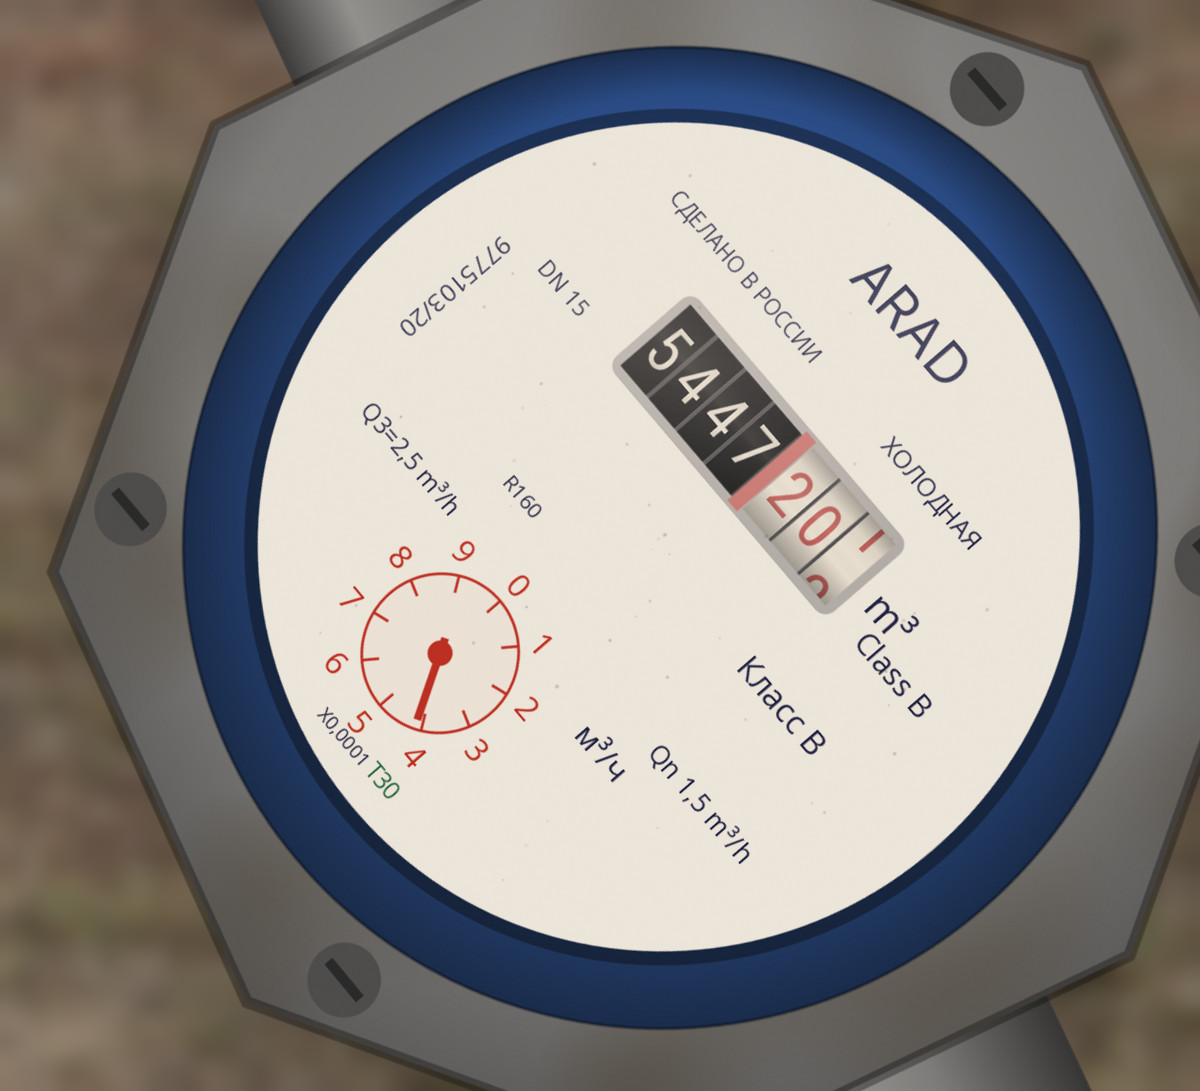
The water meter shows 5447.2014 m³
